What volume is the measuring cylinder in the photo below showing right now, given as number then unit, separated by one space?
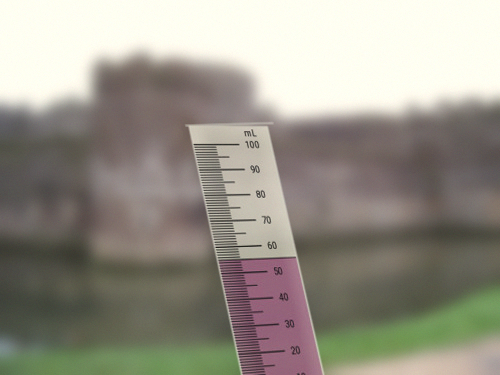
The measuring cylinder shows 55 mL
